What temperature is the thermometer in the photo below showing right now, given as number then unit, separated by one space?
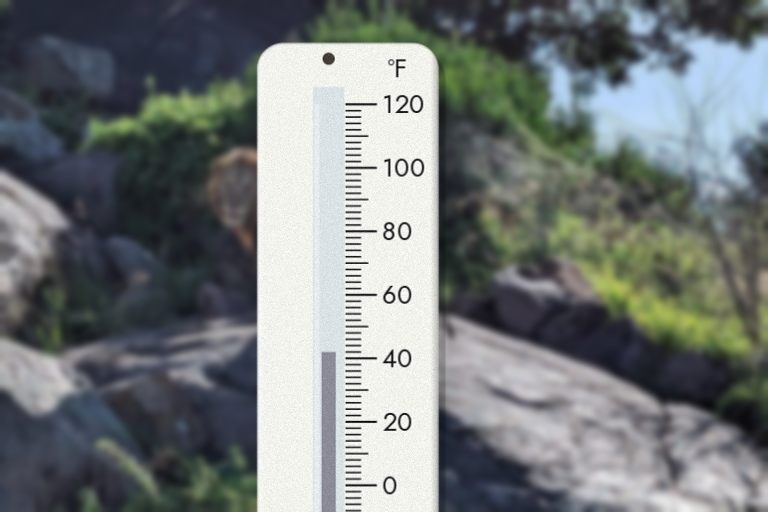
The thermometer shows 42 °F
